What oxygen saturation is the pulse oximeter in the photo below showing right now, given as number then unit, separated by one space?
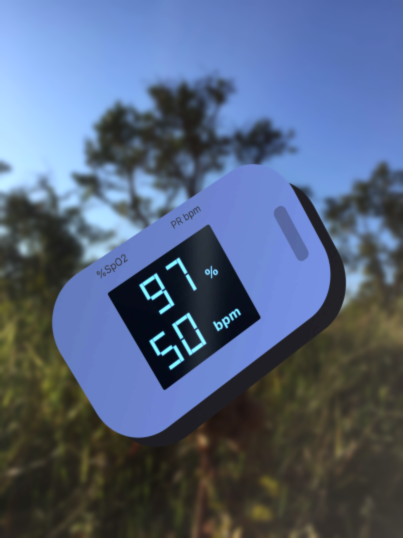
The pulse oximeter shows 97 %
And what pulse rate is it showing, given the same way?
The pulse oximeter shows 50 bpm
